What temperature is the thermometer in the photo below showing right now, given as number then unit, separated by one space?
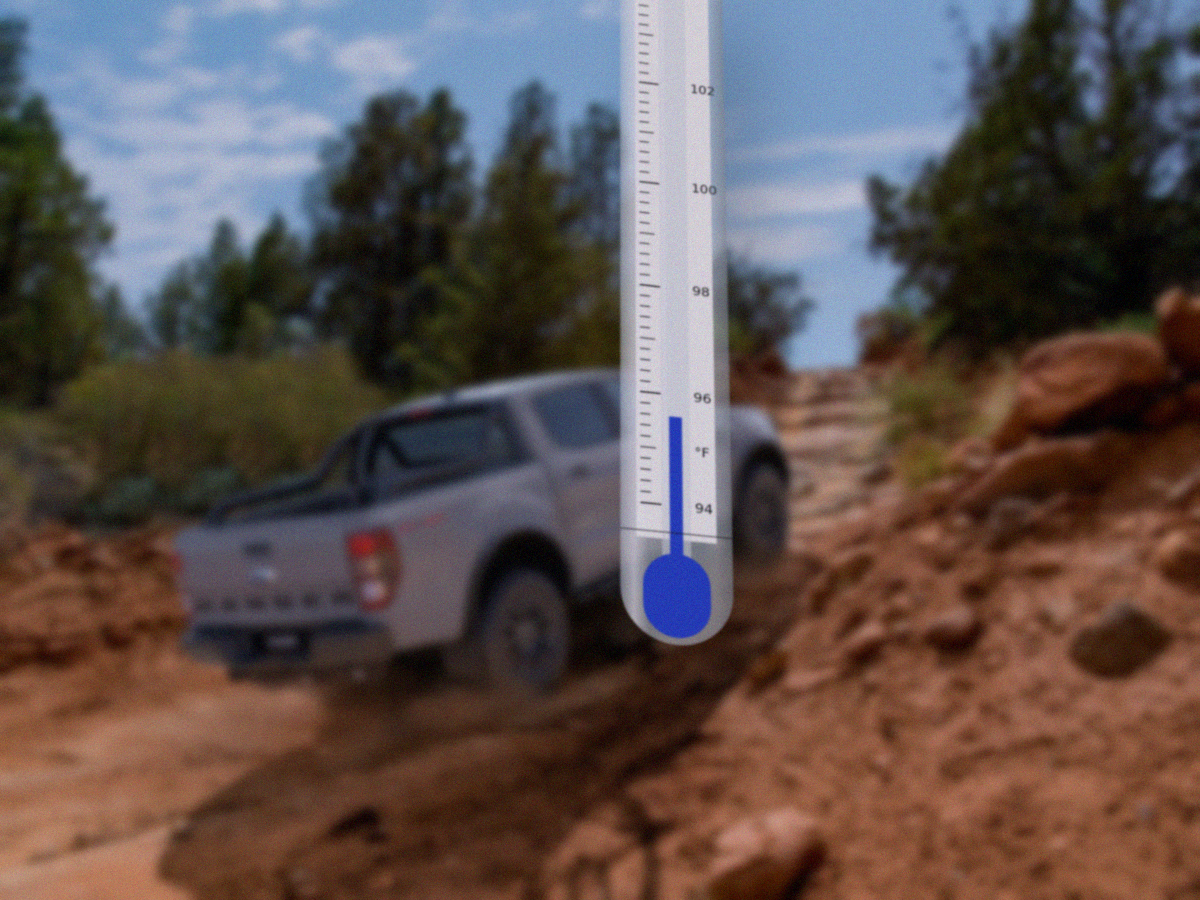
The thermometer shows 95.6 °F
